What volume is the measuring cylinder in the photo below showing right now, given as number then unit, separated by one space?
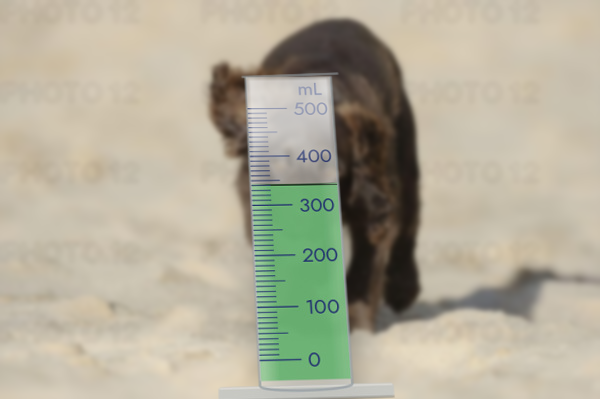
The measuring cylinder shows 340 mL
